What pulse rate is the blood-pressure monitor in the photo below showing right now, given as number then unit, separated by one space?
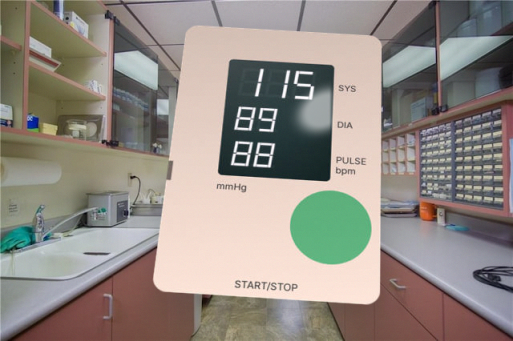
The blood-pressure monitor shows 88 bpm
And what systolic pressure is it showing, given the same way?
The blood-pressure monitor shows 115 mmHg
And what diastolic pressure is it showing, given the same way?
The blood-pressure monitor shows 89 mmHg
